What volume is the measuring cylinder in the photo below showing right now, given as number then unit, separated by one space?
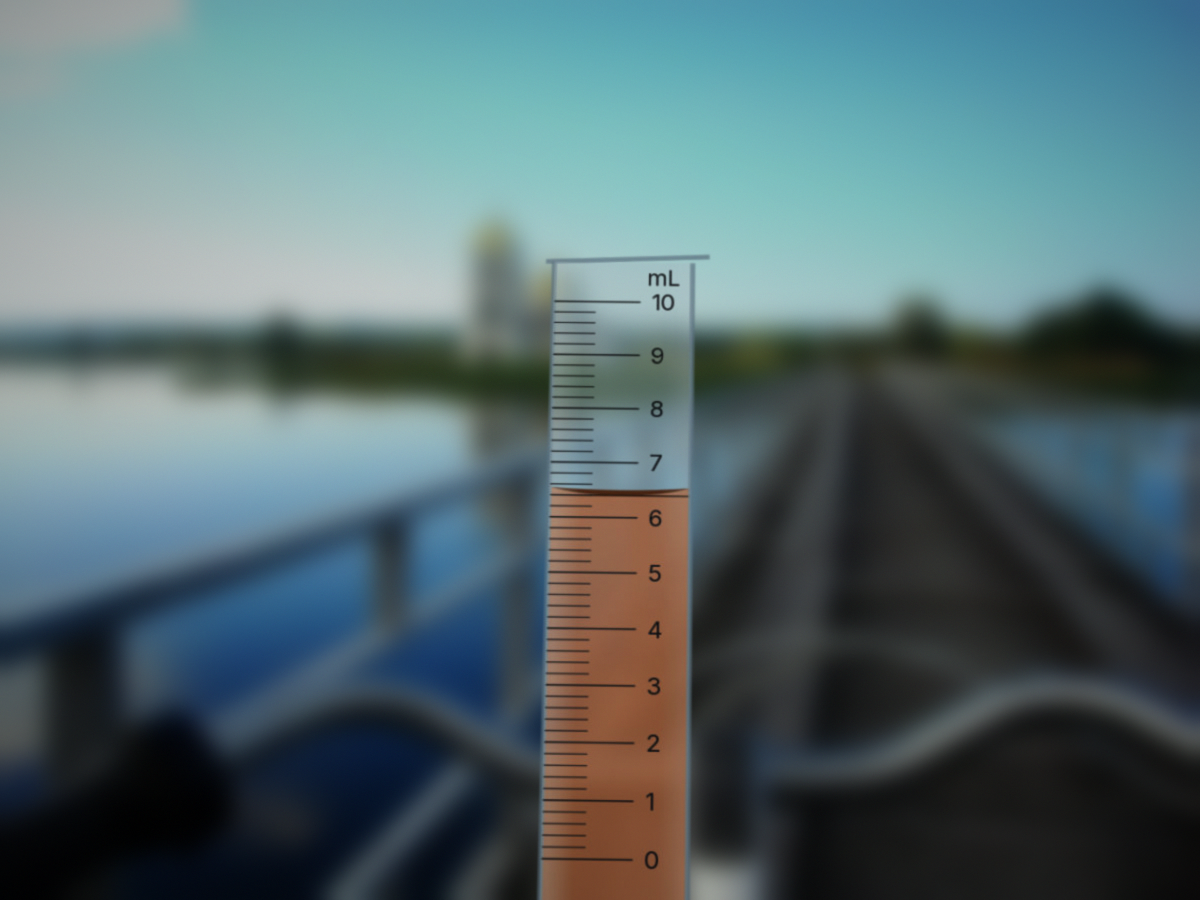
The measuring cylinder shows 6.4 mL
